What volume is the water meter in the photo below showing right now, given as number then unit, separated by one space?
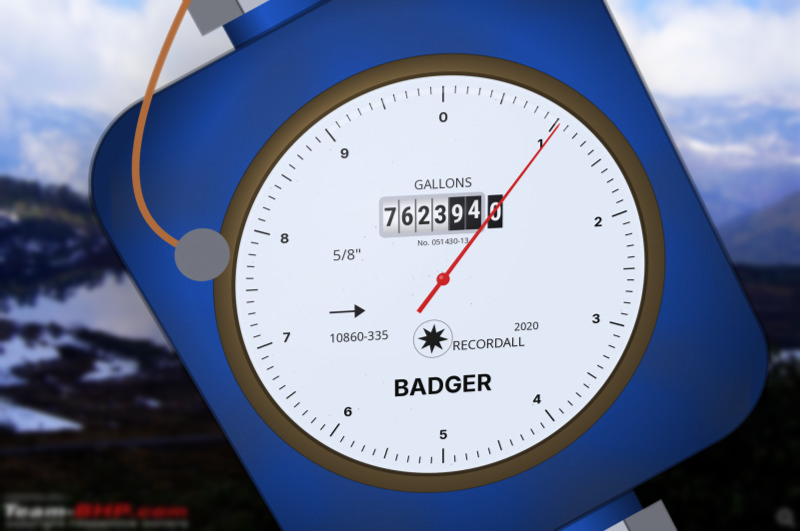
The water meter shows 7623941.0 gal
